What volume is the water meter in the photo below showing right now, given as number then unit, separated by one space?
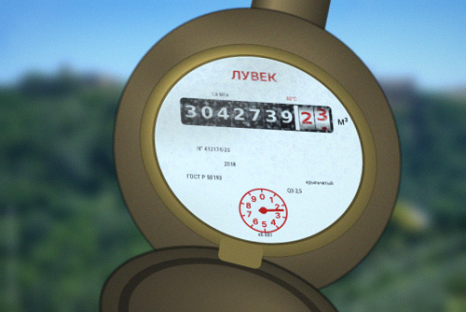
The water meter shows 3042739.232 m³
